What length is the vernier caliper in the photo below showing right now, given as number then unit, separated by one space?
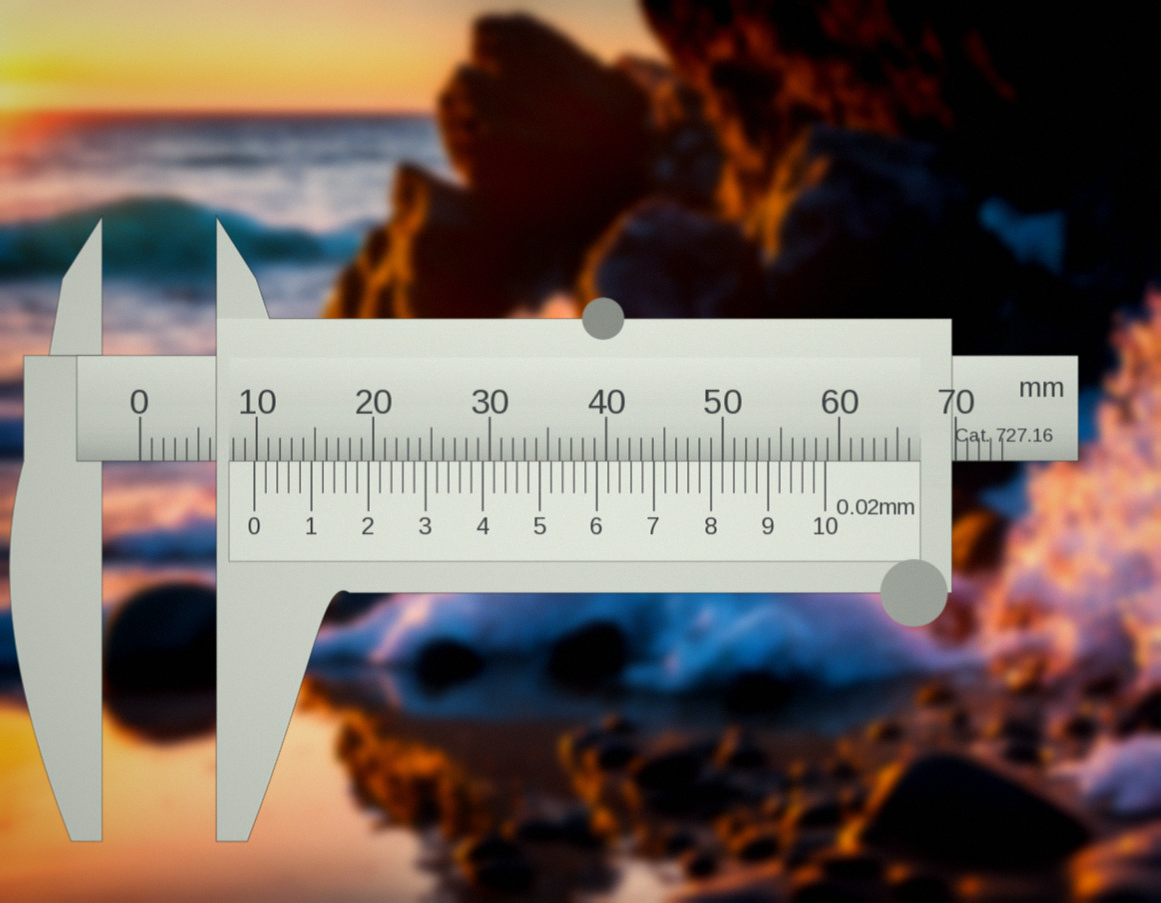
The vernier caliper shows 9.8 mm
